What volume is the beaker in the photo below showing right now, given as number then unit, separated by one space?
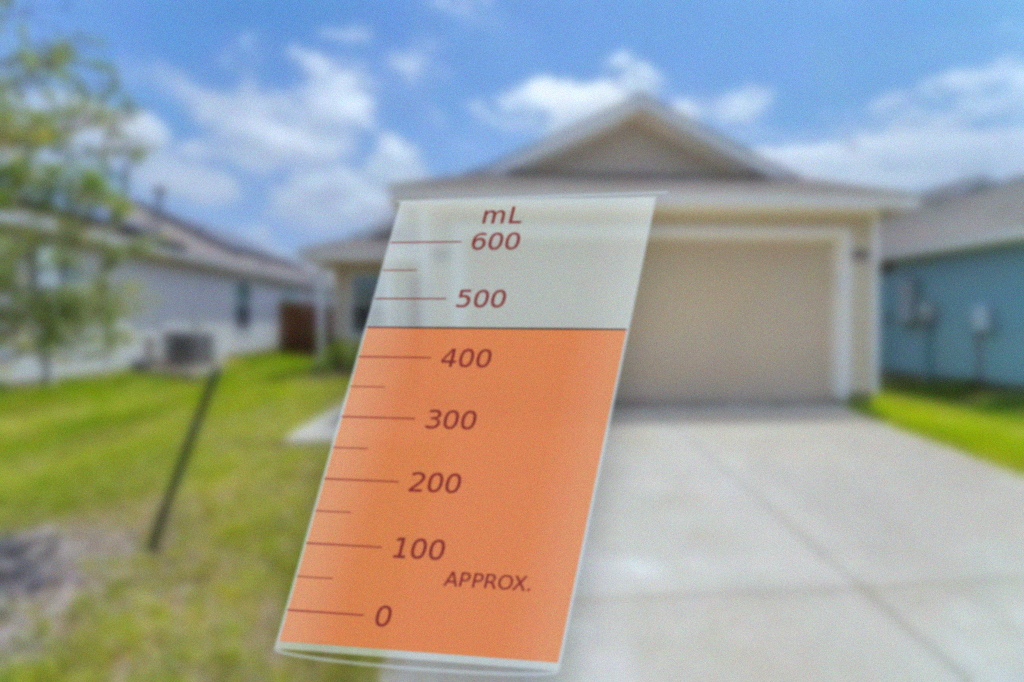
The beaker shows 450 mL
